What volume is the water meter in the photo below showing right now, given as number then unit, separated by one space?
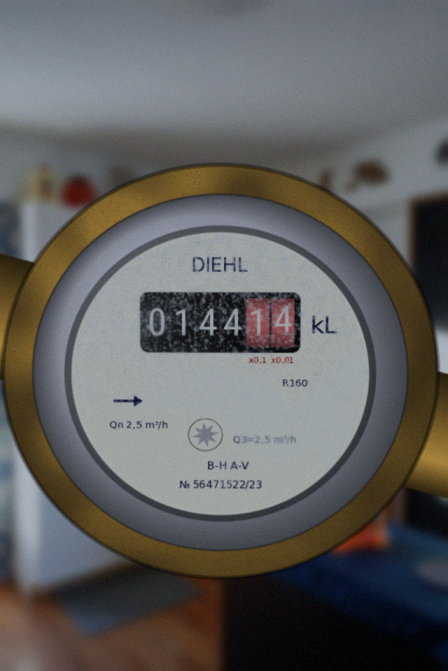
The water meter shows 144.14 kL
